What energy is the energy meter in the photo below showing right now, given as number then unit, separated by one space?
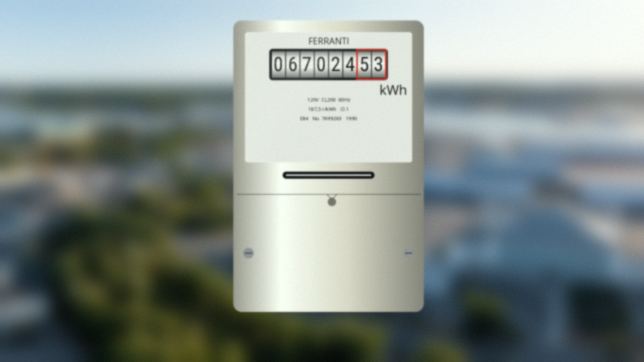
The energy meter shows 67024.53 kWh
